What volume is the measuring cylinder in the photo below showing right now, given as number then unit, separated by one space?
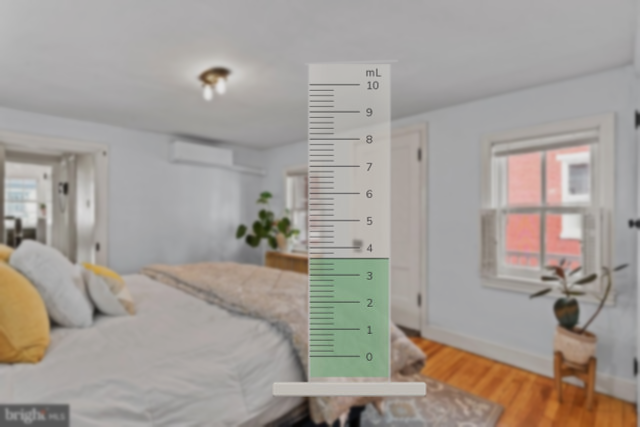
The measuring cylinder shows 3.6 mL
